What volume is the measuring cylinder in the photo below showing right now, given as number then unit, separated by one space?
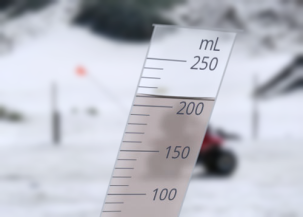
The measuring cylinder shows 210 mL
